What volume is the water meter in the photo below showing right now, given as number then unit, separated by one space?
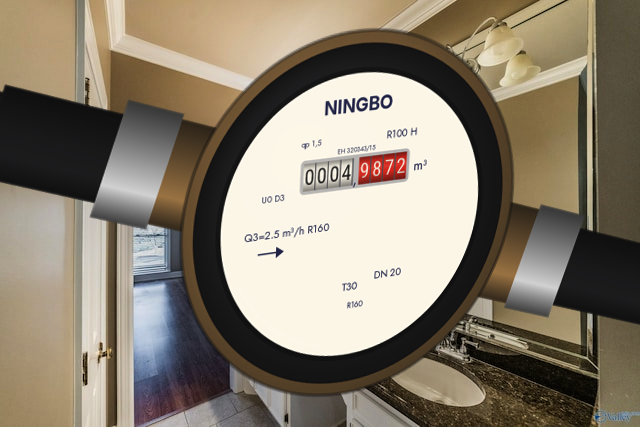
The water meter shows 4.9872 m³
